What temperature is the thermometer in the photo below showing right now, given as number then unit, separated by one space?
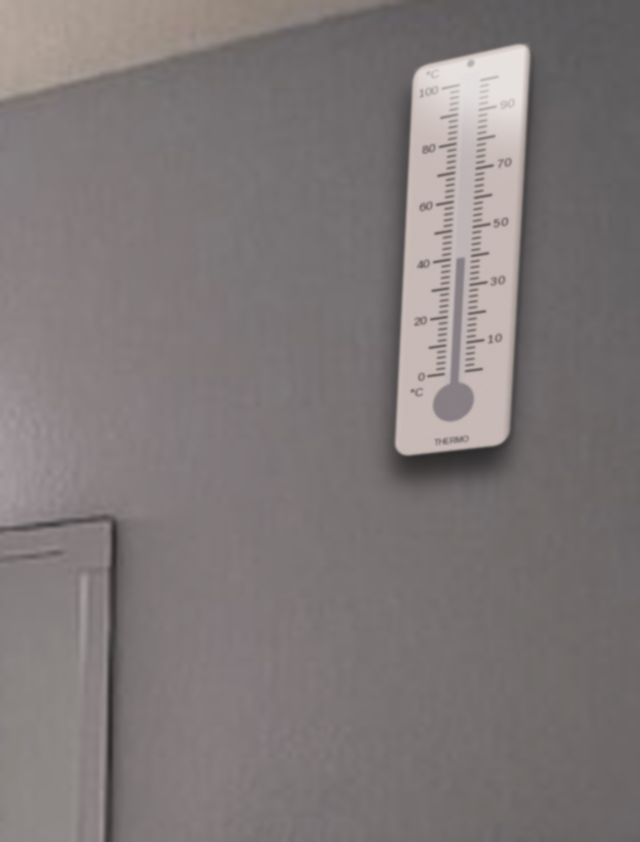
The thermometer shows 40 °C
